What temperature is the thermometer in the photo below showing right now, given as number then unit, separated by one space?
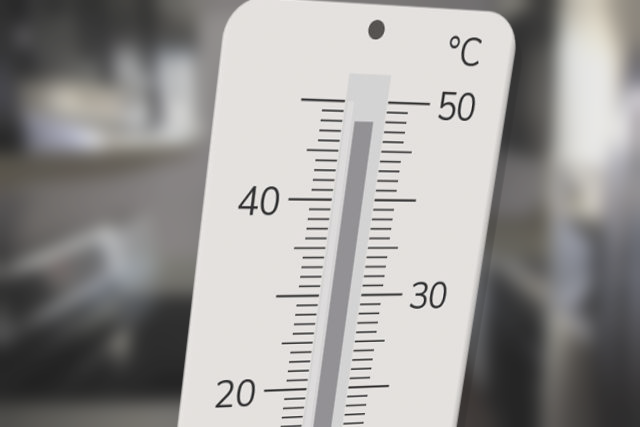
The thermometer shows 48 °C
